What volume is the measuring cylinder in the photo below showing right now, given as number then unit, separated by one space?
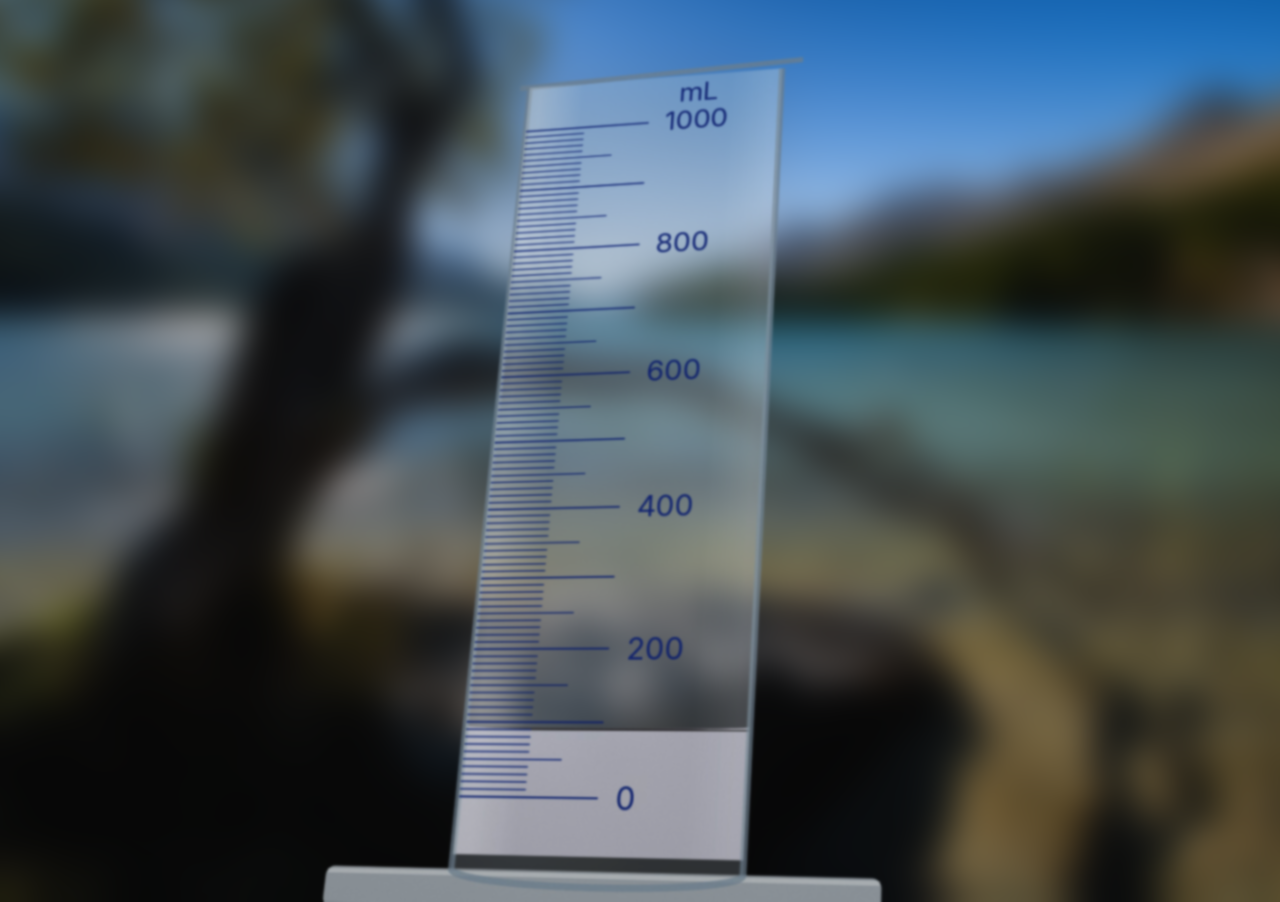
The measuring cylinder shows 90 mL
